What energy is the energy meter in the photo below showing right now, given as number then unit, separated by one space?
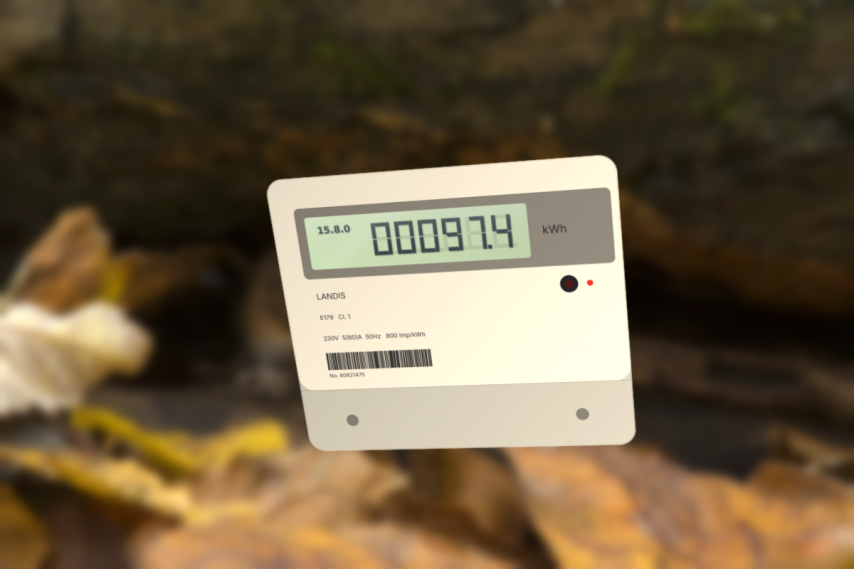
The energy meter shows 97.4 kWh
